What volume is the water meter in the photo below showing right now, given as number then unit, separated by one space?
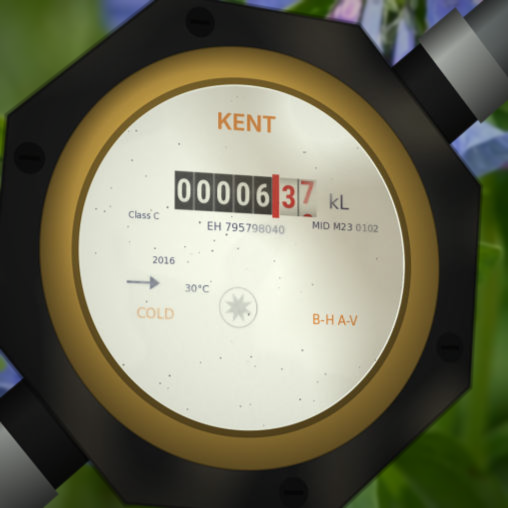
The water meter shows 6.37 kL
